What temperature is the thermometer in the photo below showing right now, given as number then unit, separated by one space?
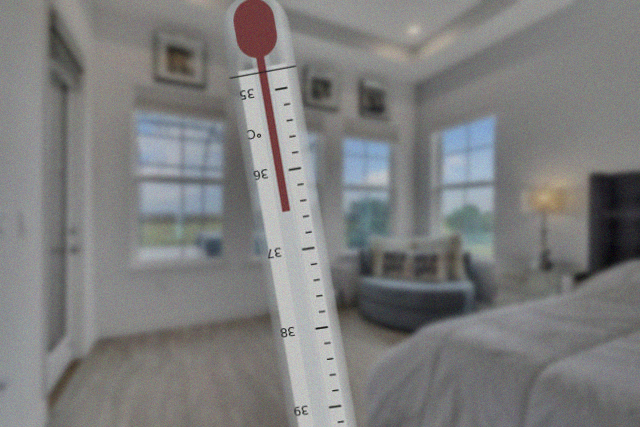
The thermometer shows 36.5 °C
